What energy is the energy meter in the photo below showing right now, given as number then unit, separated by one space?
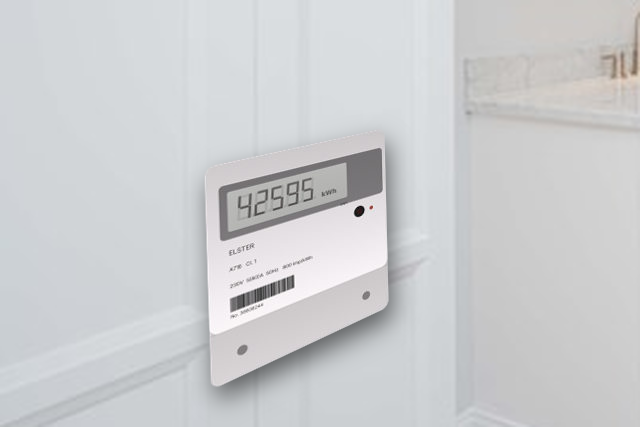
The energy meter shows 42595 kWh
